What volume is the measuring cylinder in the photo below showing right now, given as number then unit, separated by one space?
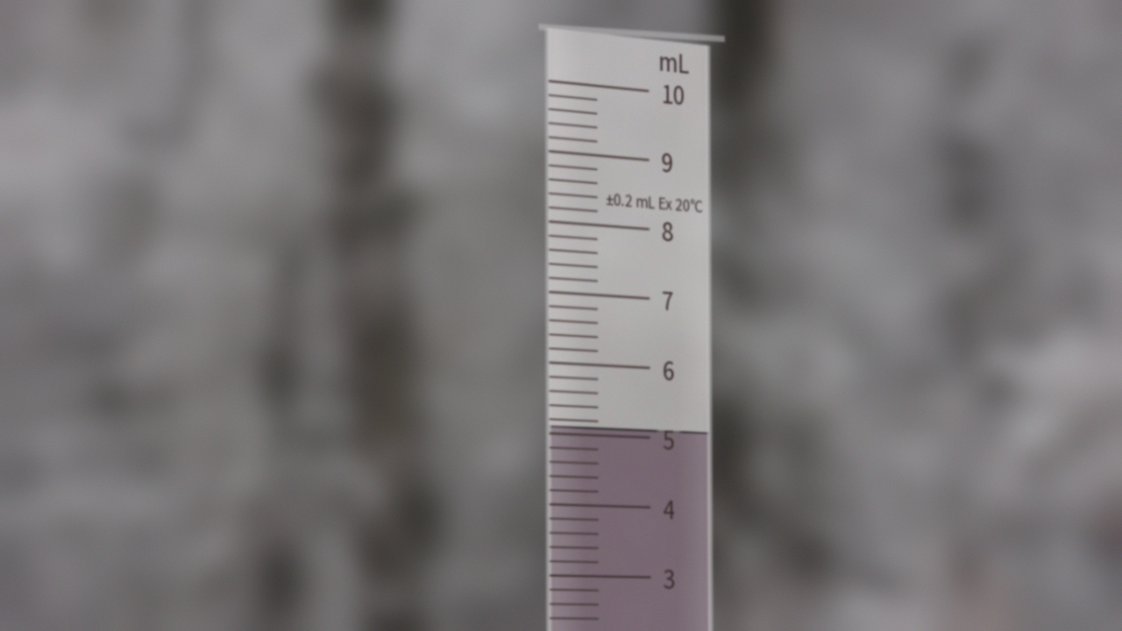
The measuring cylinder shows 5.1 mL
